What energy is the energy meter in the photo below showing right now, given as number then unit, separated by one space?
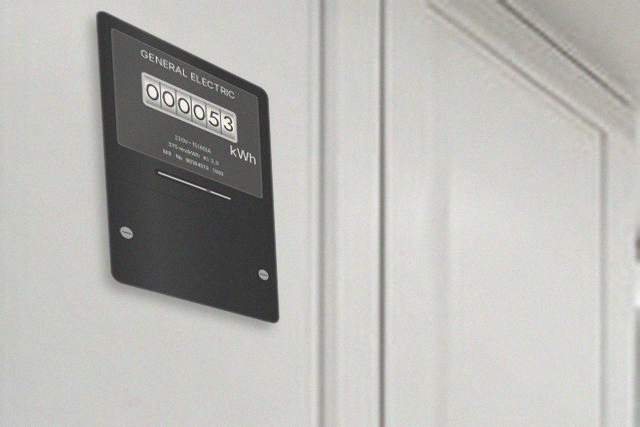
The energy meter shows 53 kWh
